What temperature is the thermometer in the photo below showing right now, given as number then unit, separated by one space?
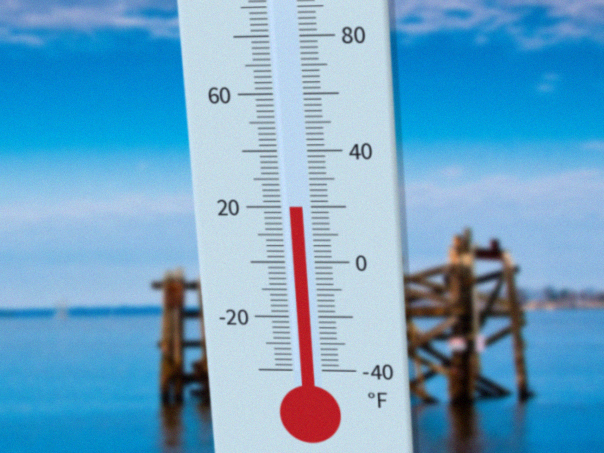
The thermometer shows 20 °F
